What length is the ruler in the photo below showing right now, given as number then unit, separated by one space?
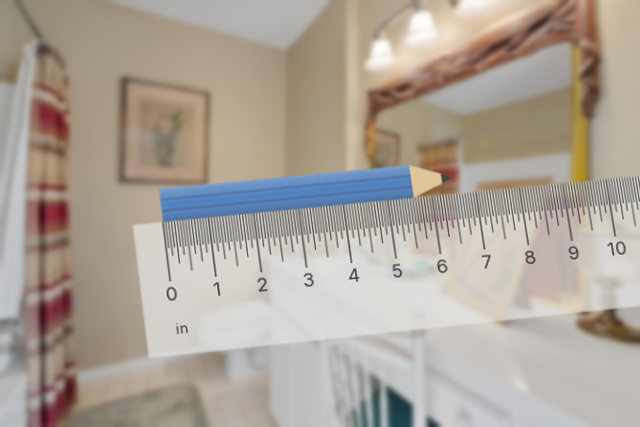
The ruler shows 6.5 in
